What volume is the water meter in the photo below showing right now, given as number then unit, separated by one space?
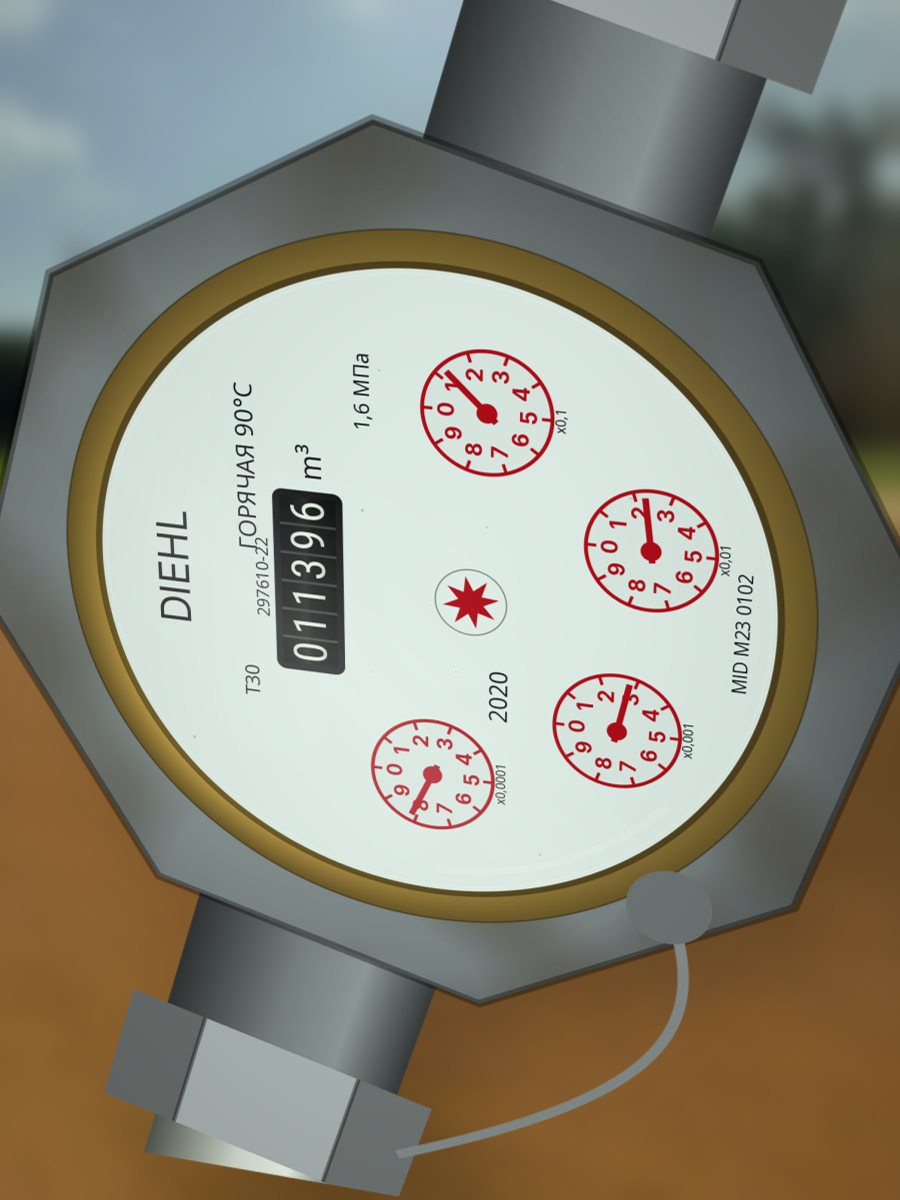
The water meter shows 11396.1228 m³
